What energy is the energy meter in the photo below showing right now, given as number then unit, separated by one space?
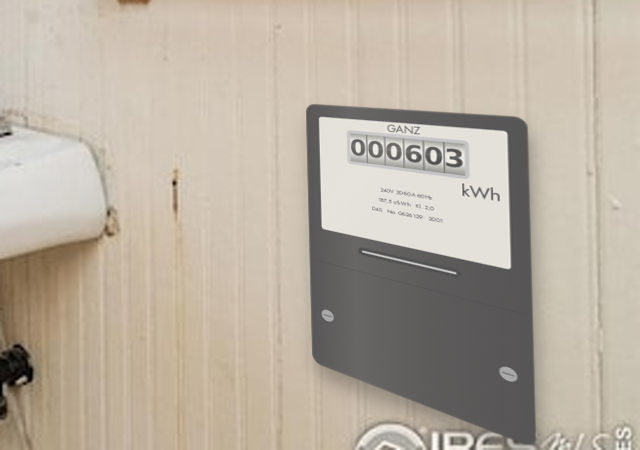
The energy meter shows 603 kWh
